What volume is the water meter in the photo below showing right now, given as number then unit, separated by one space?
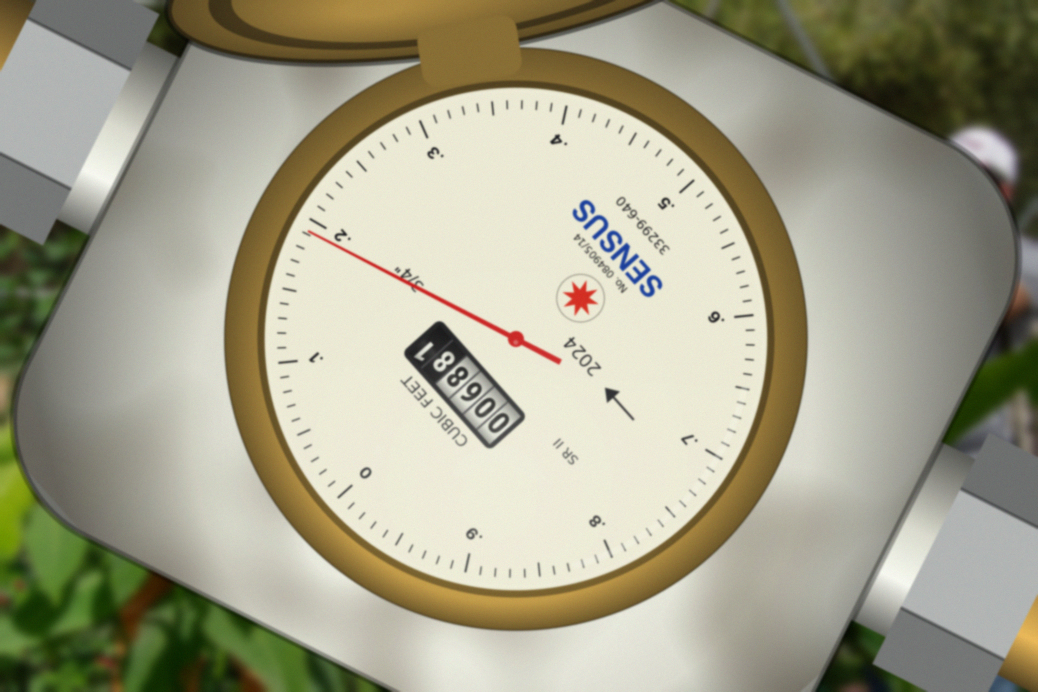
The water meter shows 6881.19 ft³
